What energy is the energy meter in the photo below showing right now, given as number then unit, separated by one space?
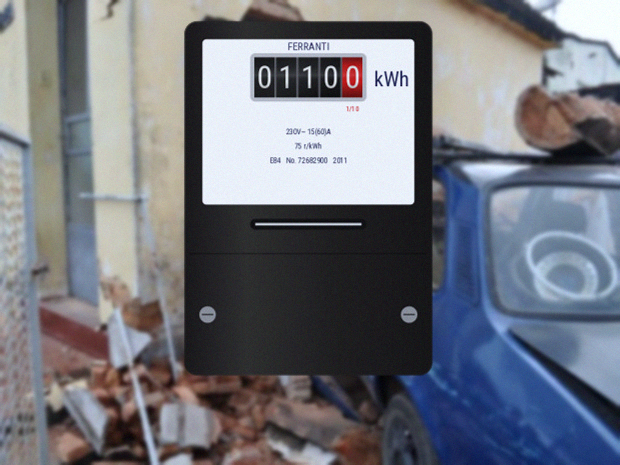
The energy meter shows 110.0 kWh
